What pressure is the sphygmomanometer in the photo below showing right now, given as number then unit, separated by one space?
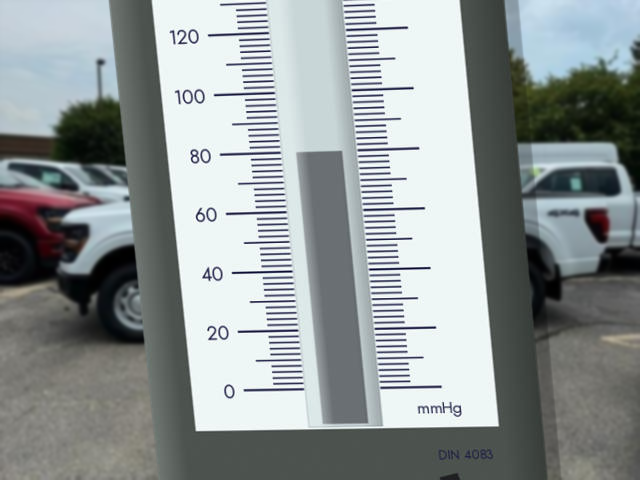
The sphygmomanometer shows 80 mmHg
